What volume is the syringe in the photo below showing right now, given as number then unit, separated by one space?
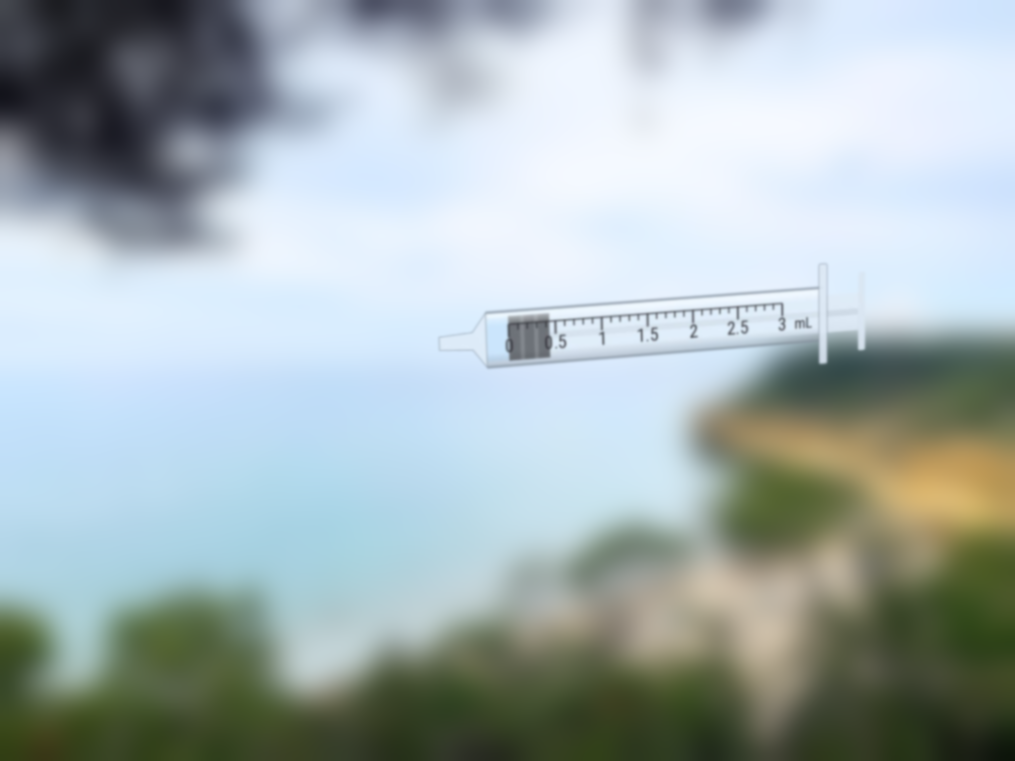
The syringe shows 0 mL
